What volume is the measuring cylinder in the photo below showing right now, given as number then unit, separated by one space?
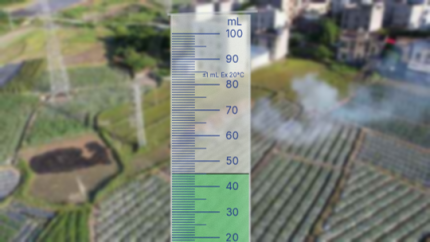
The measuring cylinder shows 45 mL
